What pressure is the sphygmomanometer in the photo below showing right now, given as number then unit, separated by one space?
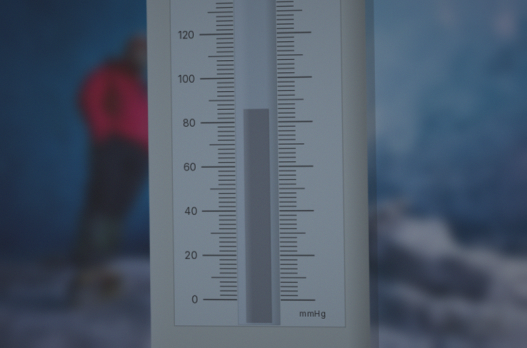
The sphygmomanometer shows 86 mmHg
